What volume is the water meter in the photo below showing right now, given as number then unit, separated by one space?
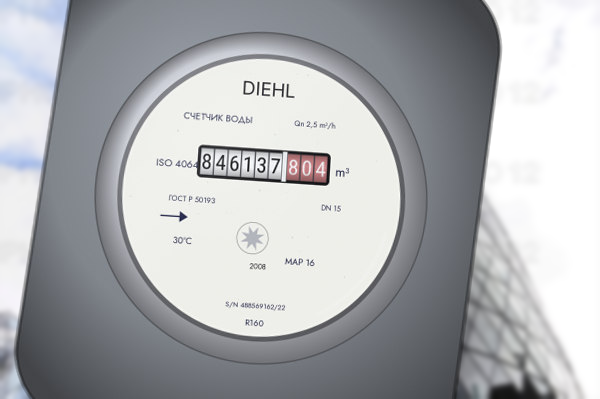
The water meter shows 846137.804 m³
